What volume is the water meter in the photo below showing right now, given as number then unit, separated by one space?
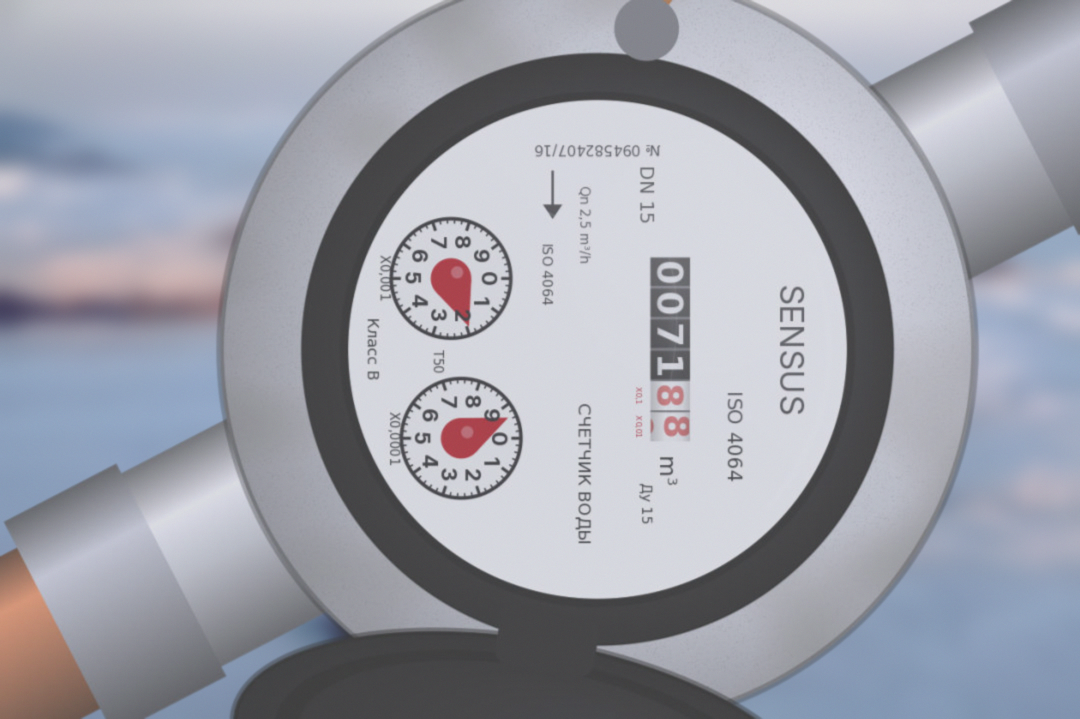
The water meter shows 71.8819 m³
